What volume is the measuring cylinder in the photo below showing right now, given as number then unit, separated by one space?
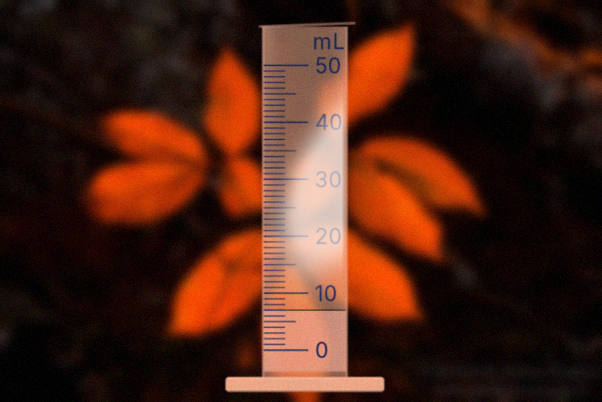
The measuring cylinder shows 7 mL
